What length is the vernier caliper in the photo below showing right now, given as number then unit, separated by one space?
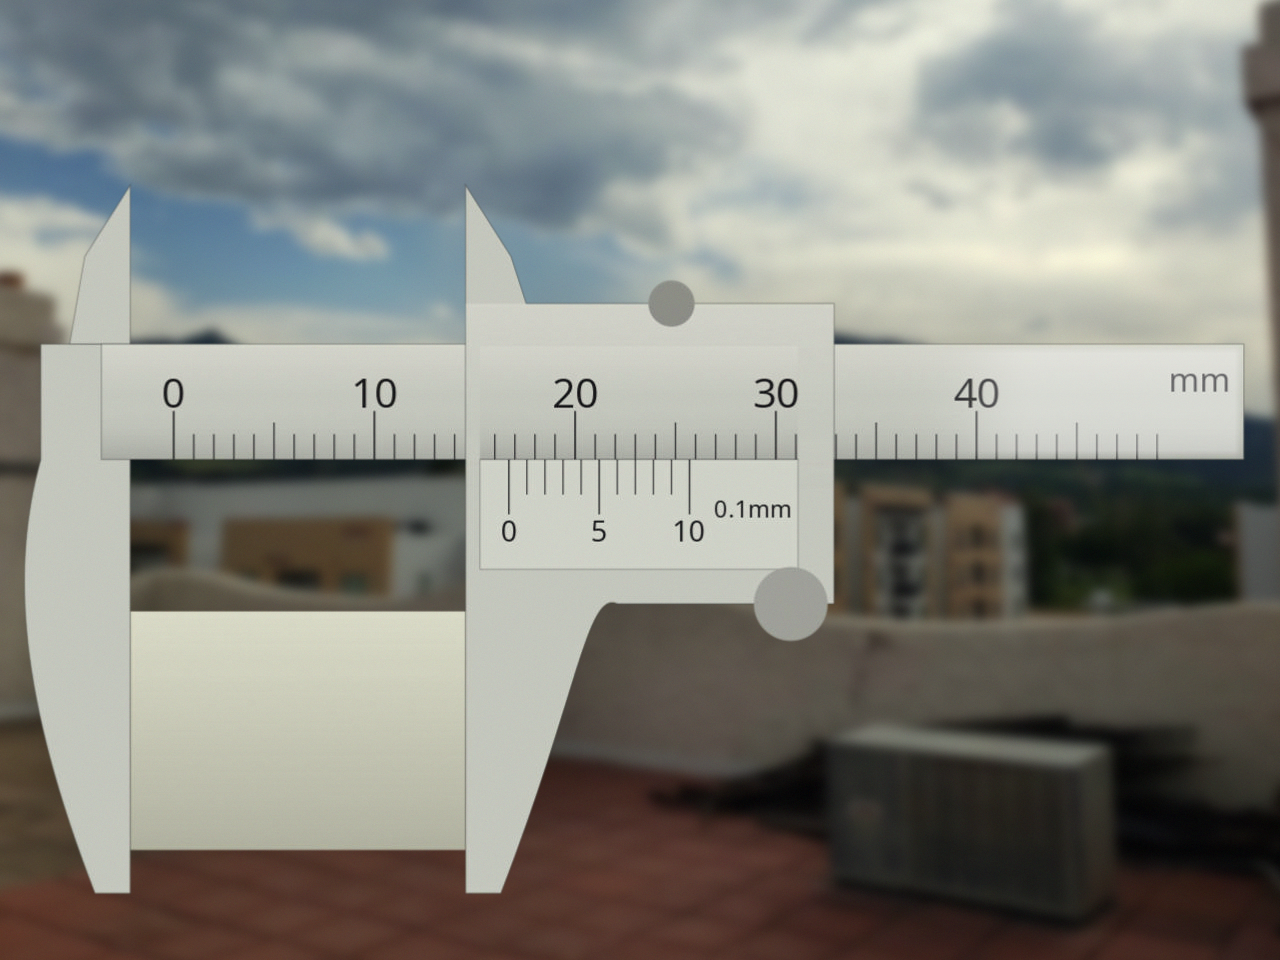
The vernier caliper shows 16.7 mm
